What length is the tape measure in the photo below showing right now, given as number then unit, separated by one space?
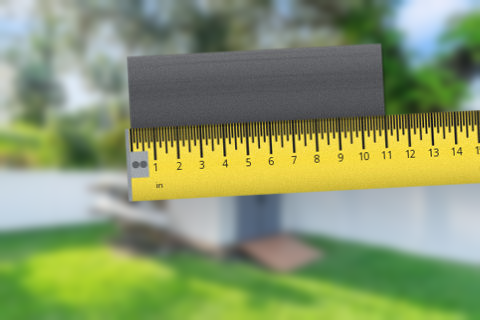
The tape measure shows 11 in
